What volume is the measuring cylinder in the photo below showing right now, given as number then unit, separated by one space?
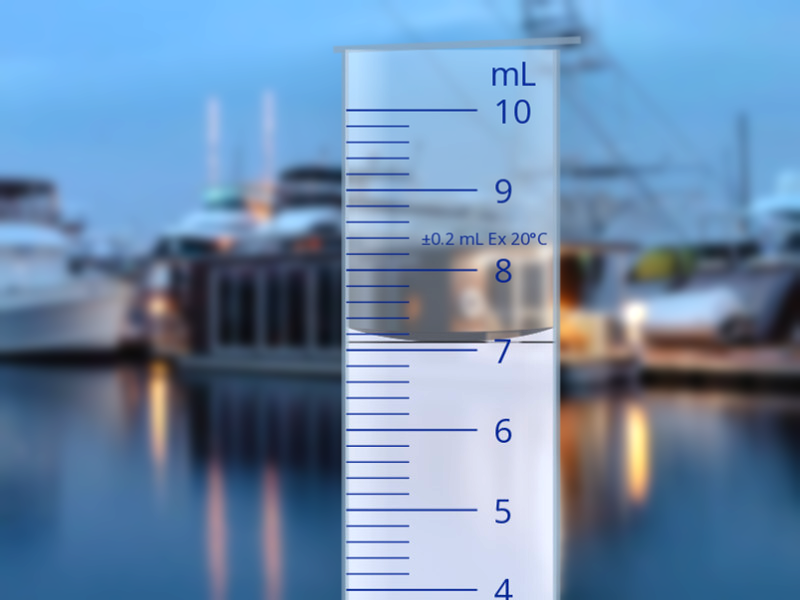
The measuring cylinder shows 7.1 mL
